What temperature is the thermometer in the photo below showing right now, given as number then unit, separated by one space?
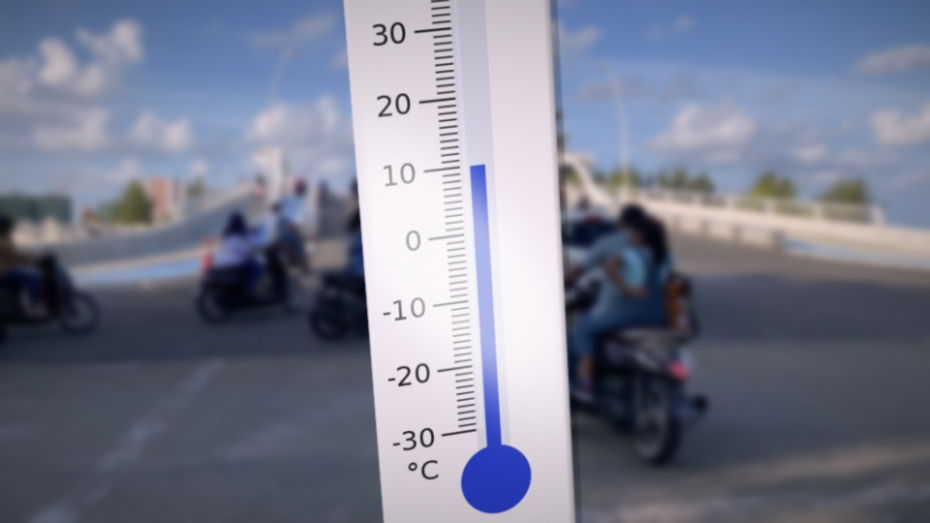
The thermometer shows 10 °C
